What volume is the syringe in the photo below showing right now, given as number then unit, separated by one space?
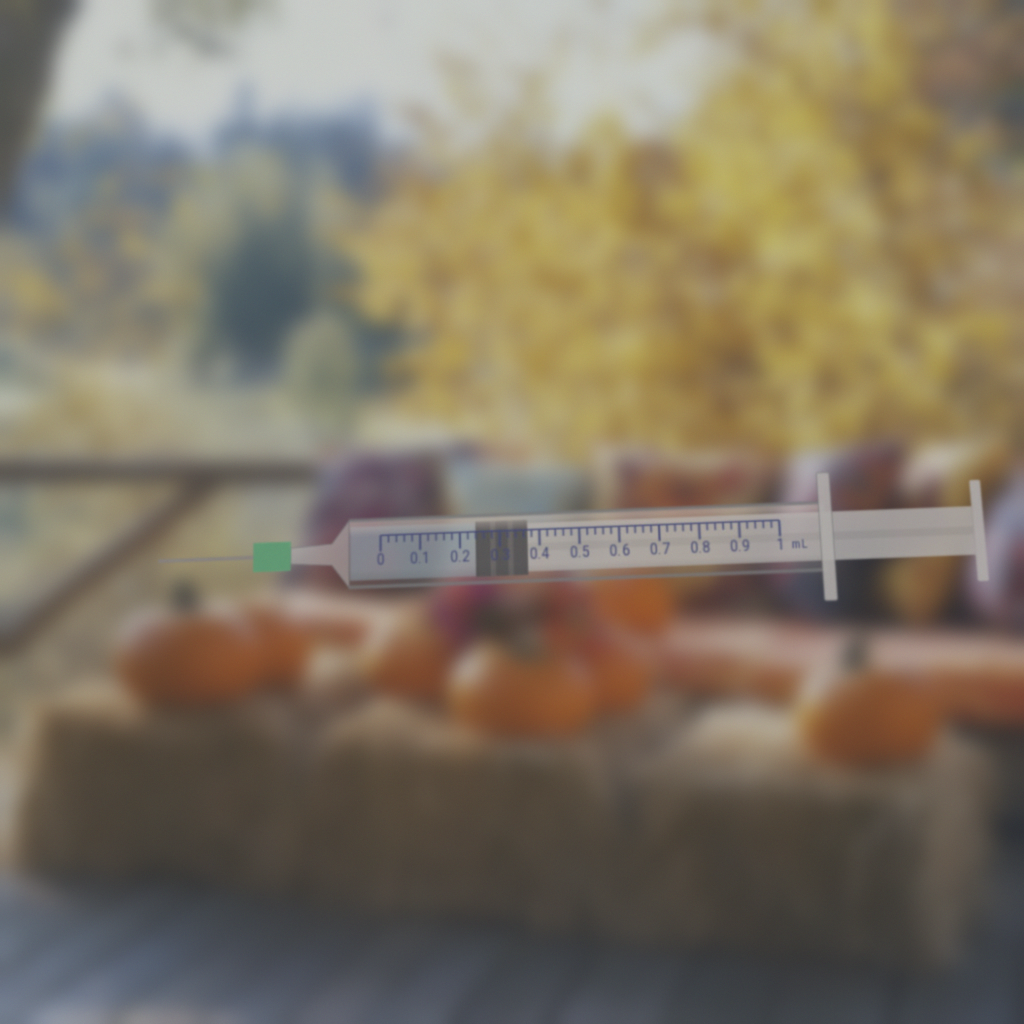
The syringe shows 0.24 mL
